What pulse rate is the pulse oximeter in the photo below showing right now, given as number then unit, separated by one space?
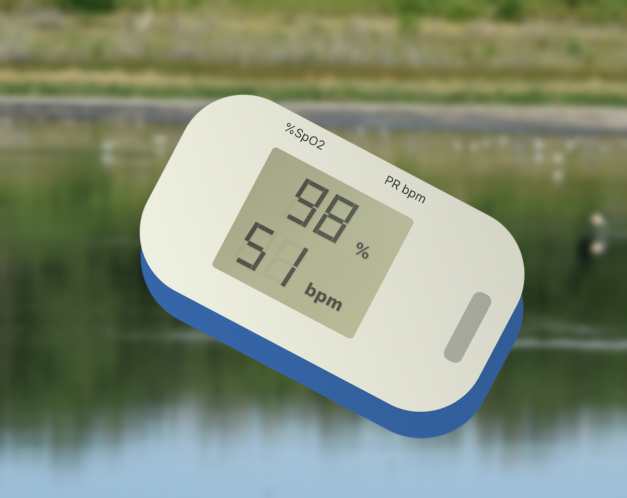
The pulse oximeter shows 51 bpm
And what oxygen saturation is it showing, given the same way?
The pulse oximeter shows 98 %
